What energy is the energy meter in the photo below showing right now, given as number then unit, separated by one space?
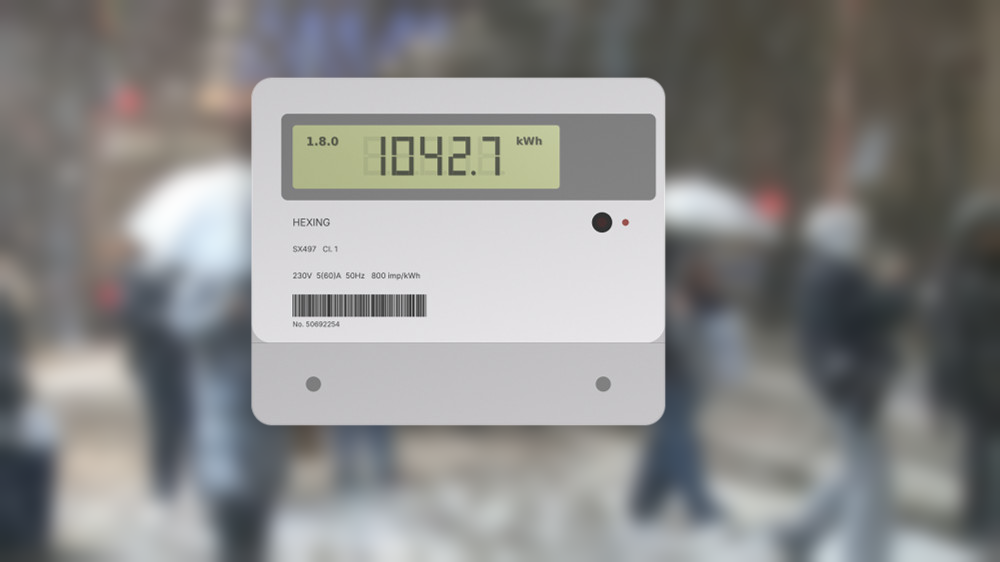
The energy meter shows 1042.7 kWh
